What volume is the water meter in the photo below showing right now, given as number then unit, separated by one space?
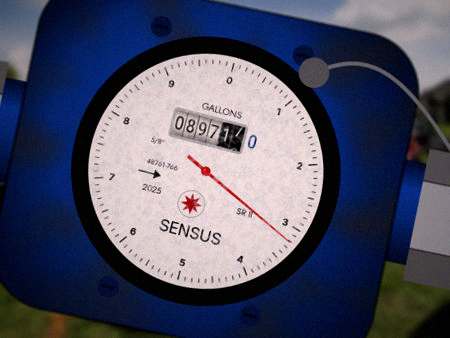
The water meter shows 897173.2 gal
